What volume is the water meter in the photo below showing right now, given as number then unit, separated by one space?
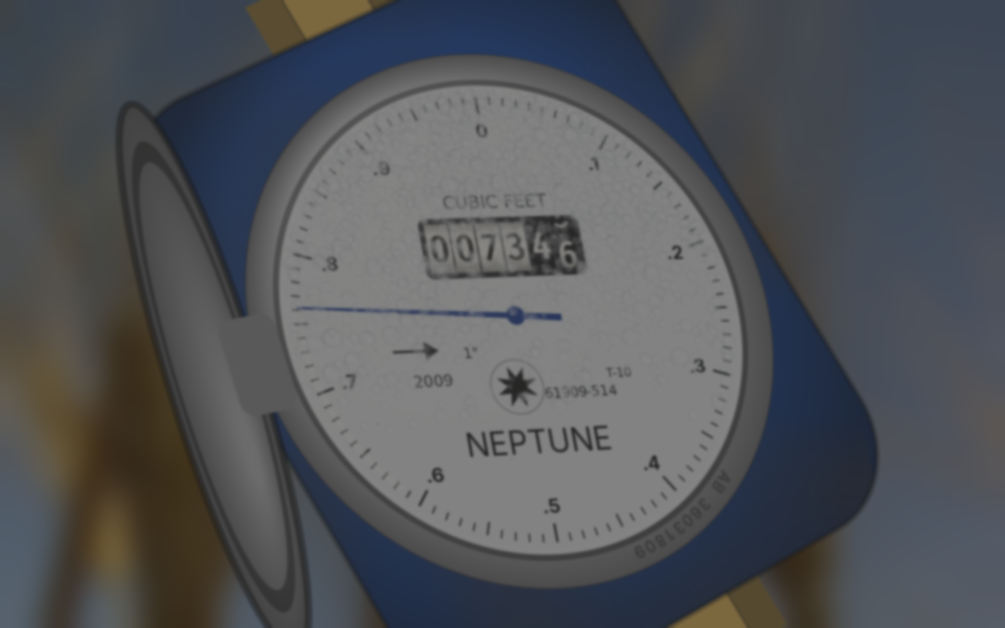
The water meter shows 7345.76 ft³
